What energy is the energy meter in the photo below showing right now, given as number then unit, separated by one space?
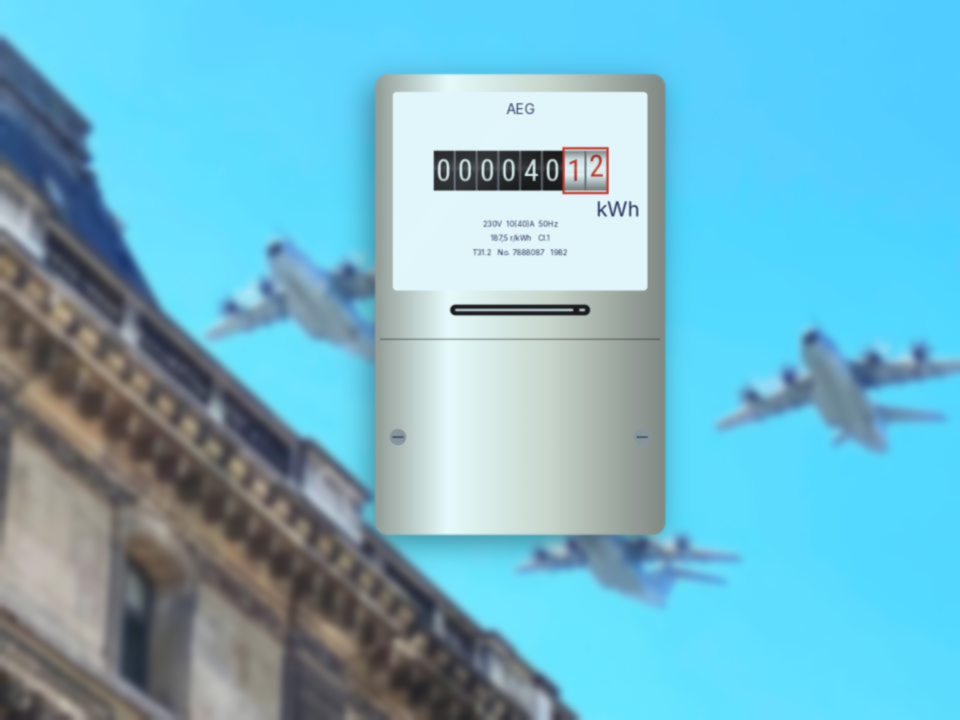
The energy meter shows 40.12 kWh
